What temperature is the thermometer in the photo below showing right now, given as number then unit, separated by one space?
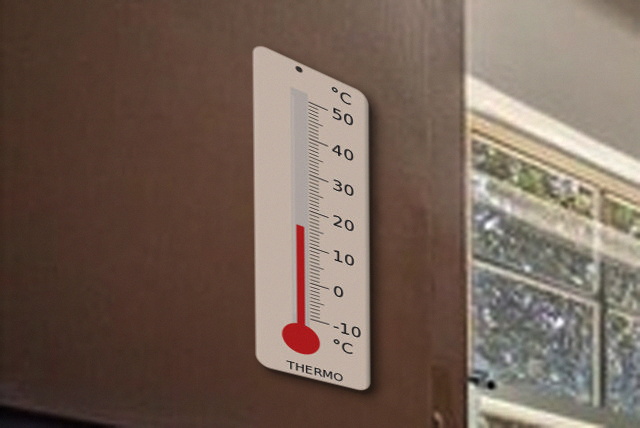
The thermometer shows 15 °C
